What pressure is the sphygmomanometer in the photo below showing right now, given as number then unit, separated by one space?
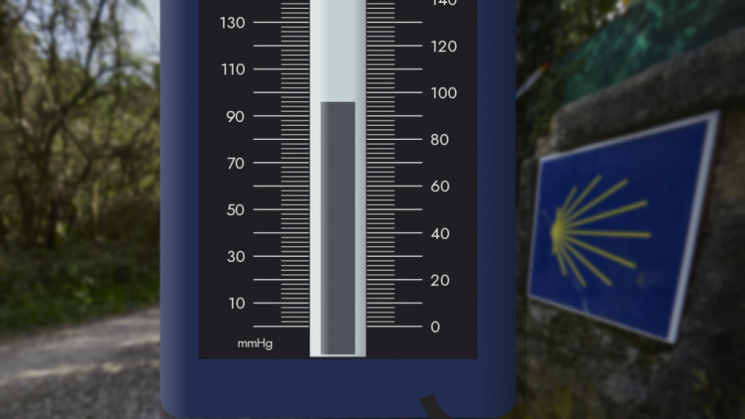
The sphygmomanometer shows 96 mmHg
